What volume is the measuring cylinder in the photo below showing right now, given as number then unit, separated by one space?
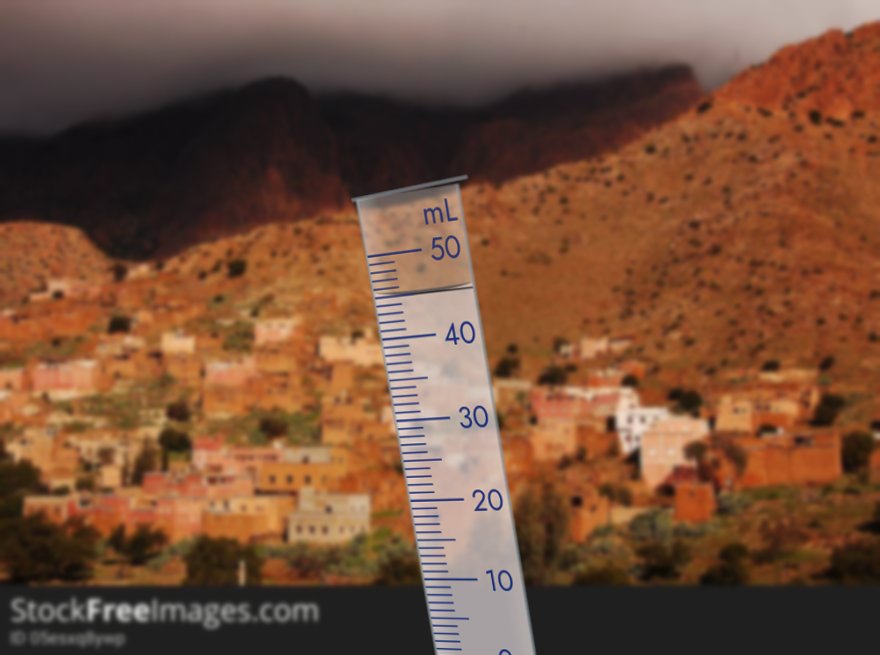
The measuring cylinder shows 45 mL
